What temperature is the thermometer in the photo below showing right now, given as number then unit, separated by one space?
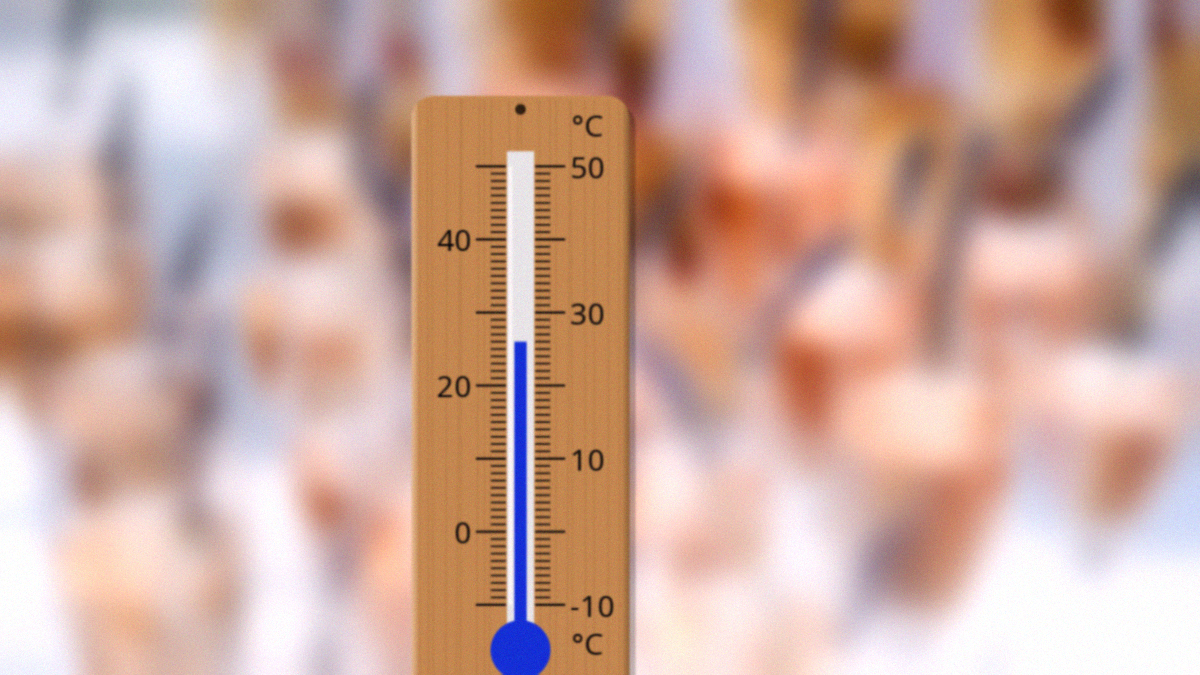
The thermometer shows 26 °C
